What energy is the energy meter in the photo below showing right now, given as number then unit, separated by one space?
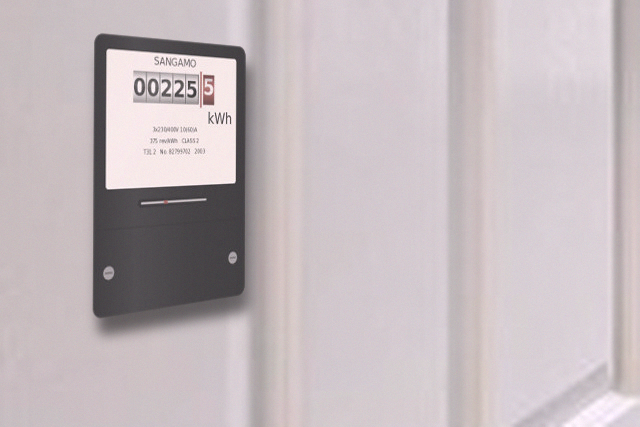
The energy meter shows 225.5 kWh
